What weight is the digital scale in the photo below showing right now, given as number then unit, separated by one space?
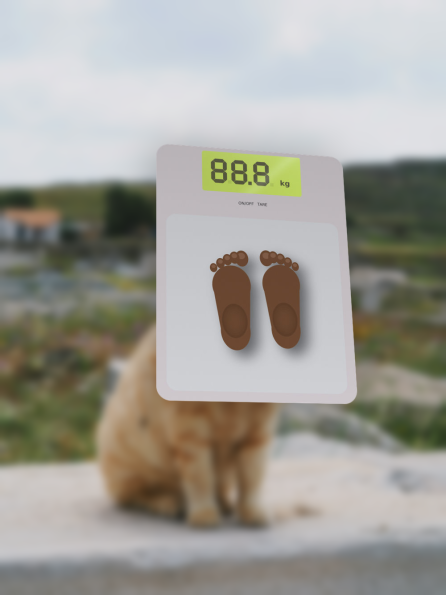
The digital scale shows 88.8 kg
